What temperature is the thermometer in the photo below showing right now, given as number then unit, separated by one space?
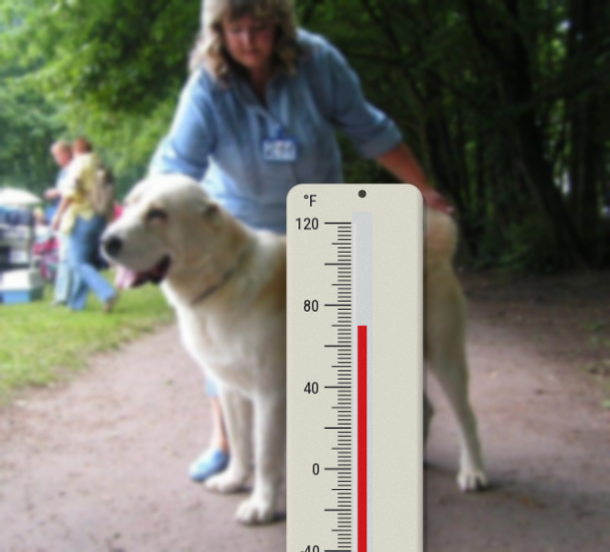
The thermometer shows 70 °F
